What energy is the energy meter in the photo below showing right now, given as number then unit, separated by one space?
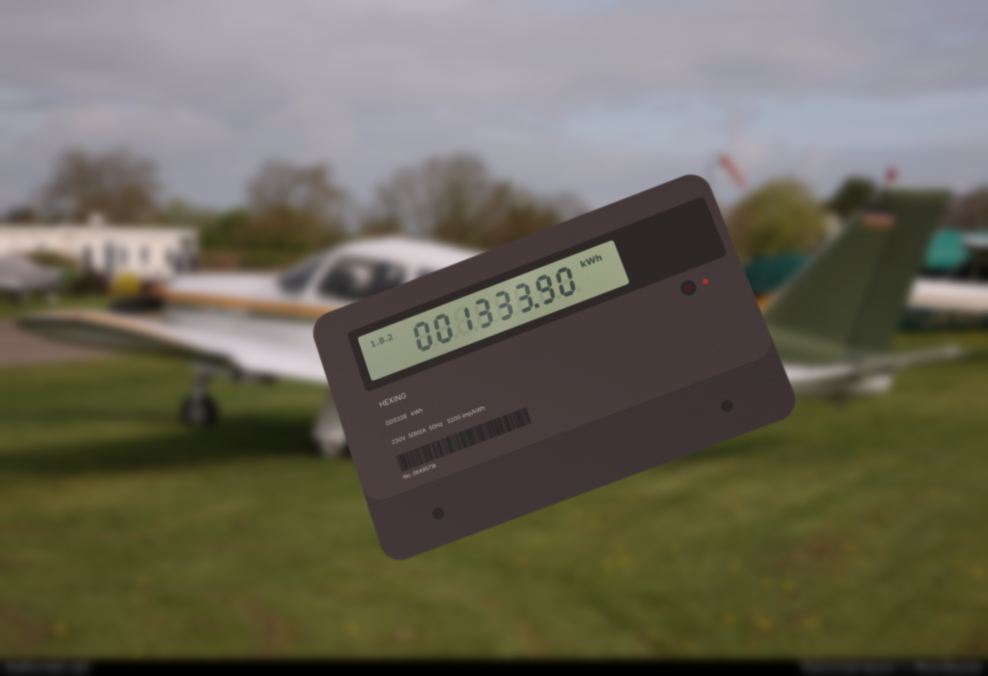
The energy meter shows 1333.90 kWh
